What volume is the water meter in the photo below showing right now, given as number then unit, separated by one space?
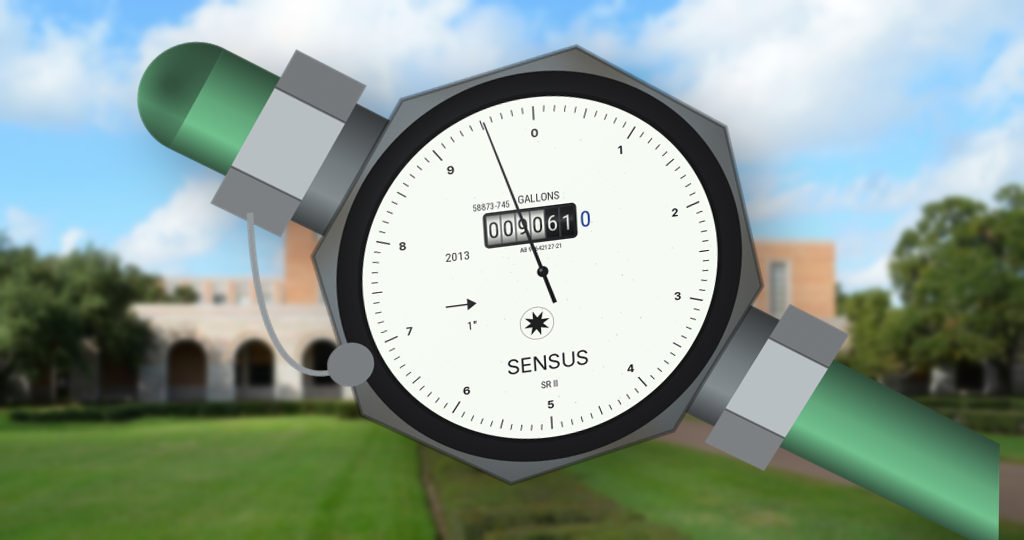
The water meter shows 90609.5 gal
